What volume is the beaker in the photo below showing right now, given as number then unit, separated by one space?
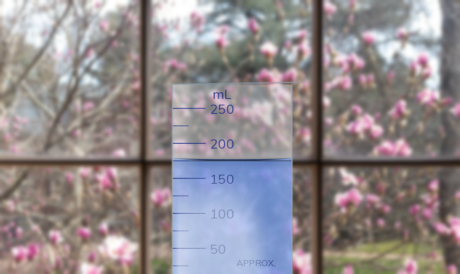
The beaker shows 175 mL
